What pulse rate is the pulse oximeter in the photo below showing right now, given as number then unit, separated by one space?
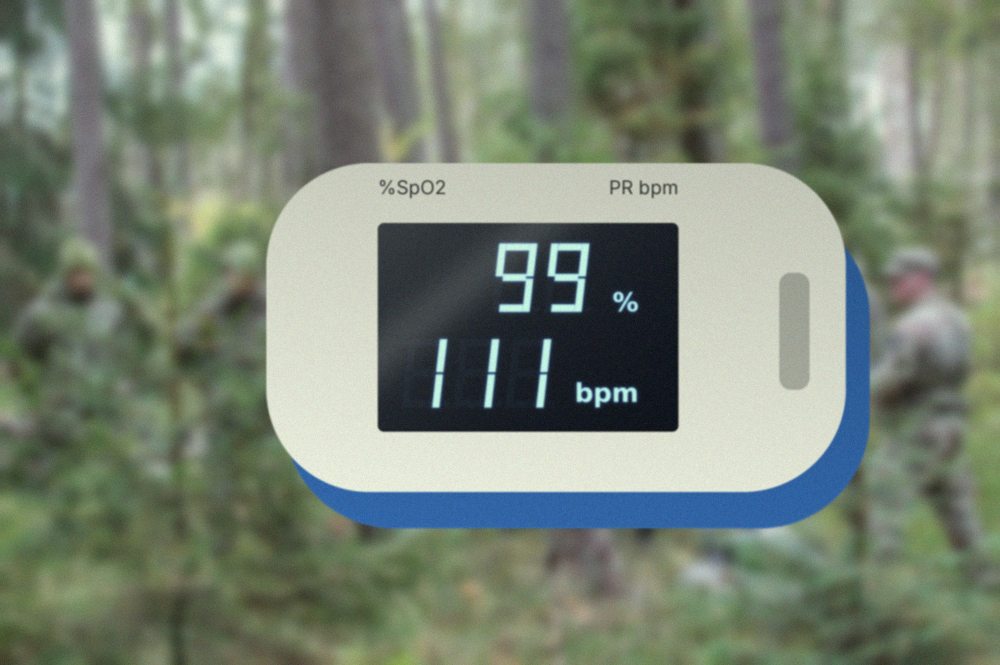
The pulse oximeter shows 111 bpm
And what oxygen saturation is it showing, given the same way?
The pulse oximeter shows 99 %
